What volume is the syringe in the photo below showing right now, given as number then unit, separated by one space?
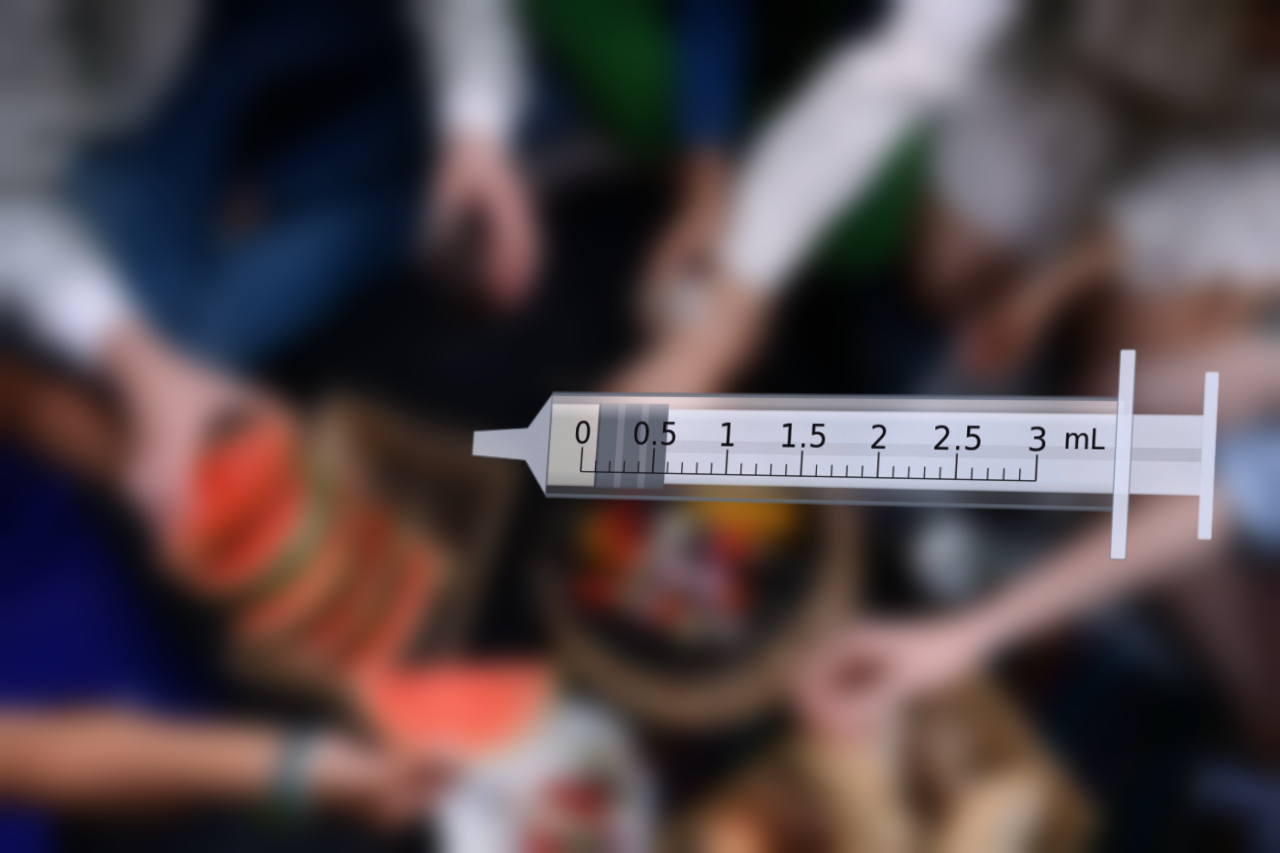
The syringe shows 0.1 mL
